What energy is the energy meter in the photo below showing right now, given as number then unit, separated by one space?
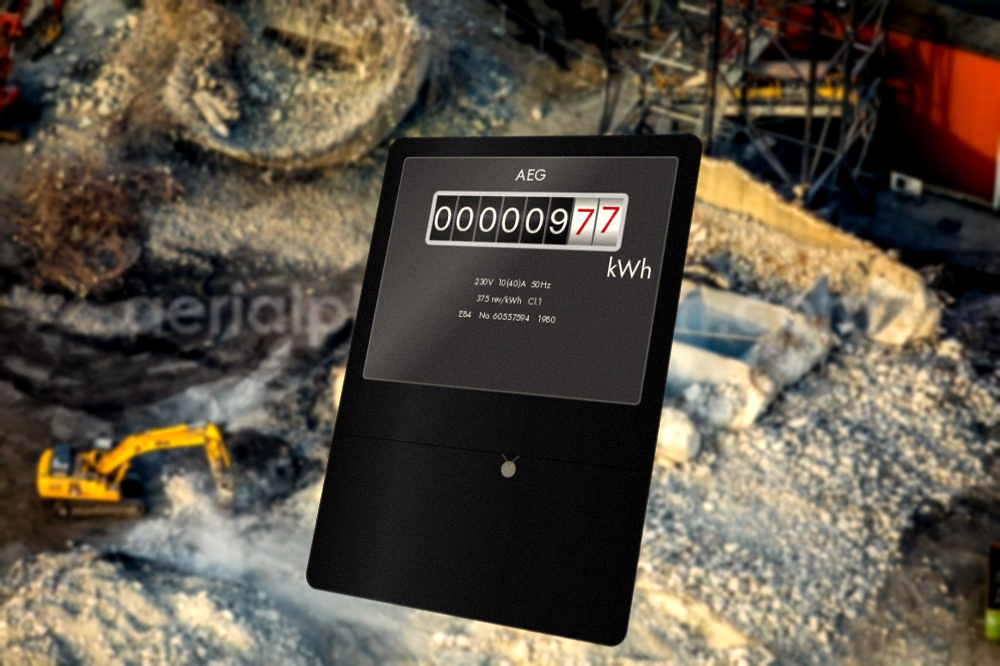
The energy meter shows 9.77 kWh
